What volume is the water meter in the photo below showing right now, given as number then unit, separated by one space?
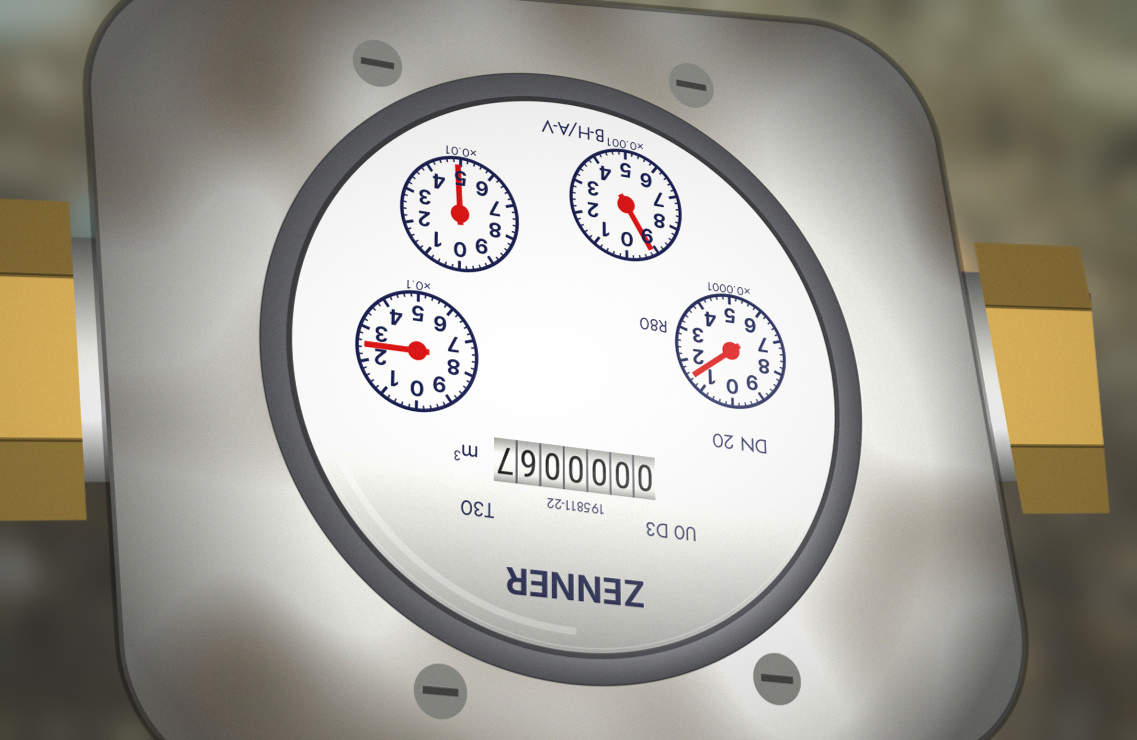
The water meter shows 67.2491 m³
